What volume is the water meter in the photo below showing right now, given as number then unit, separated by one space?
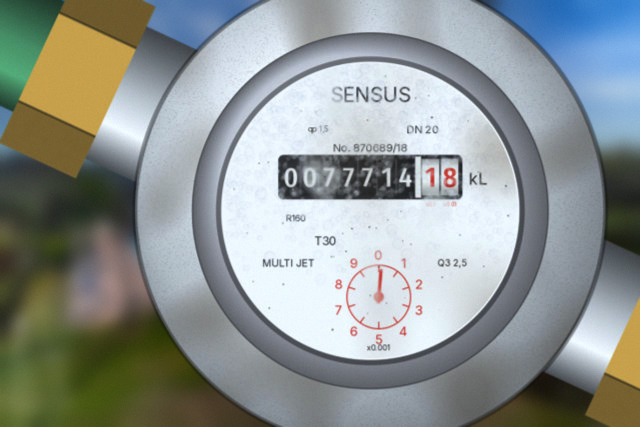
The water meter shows 77714.180 kL
